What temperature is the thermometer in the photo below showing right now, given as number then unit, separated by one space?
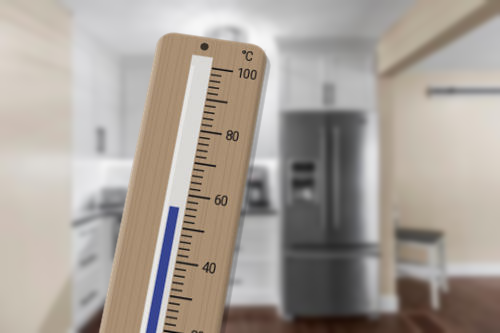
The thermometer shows 56 °C
